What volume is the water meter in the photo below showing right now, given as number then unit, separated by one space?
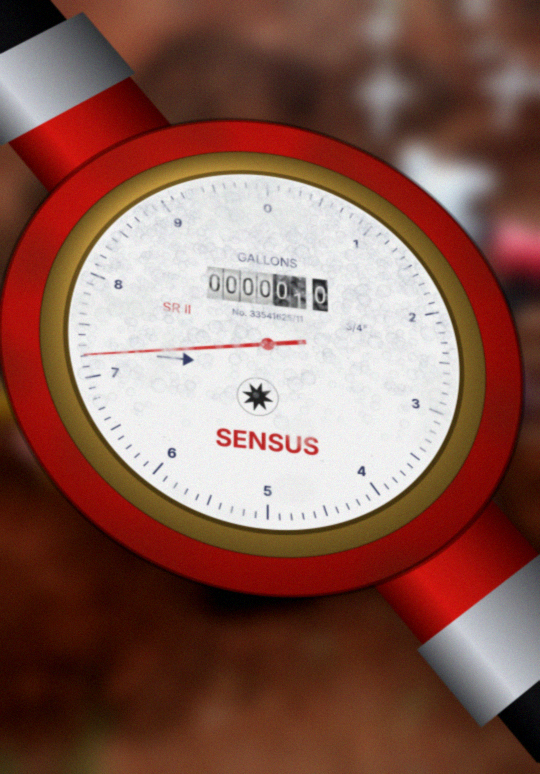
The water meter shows 7.2 gal
